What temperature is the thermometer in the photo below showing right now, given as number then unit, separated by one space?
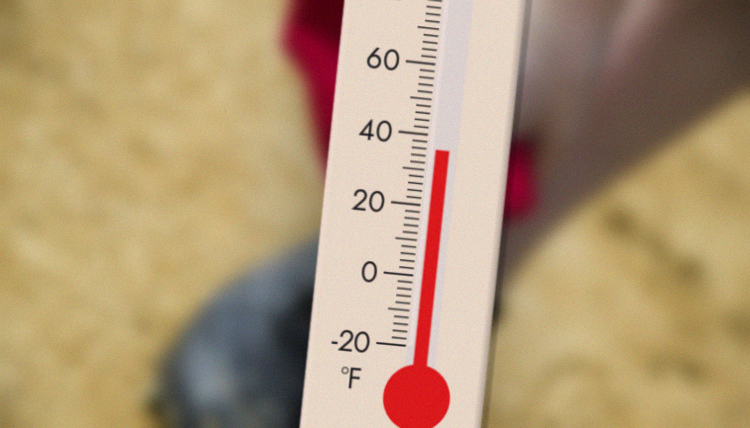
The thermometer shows 36 °F
